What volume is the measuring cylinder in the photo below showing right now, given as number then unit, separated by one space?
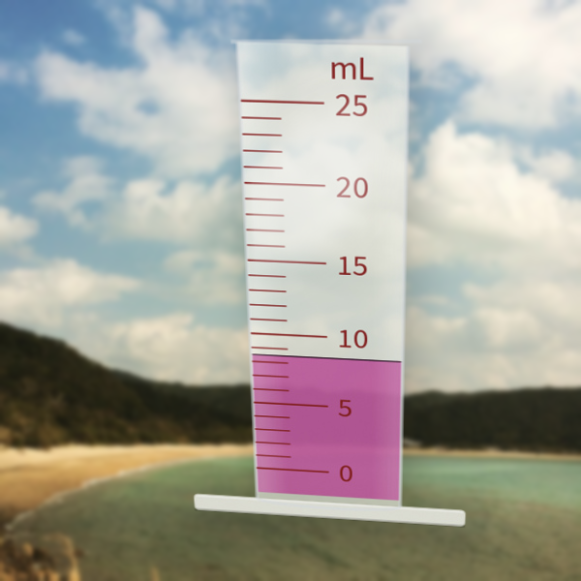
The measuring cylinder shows 8.5 mL
